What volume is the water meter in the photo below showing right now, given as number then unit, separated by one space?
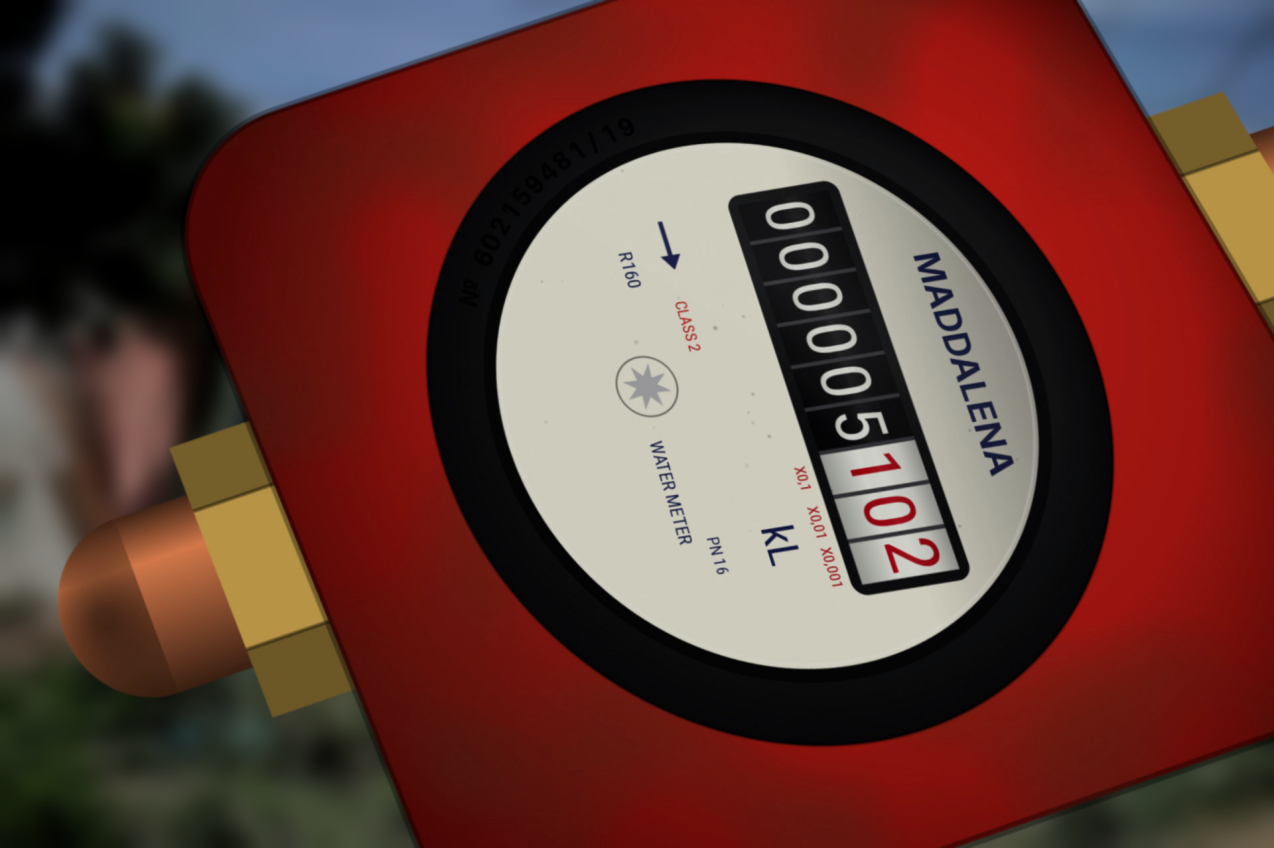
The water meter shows 5.102 kL
